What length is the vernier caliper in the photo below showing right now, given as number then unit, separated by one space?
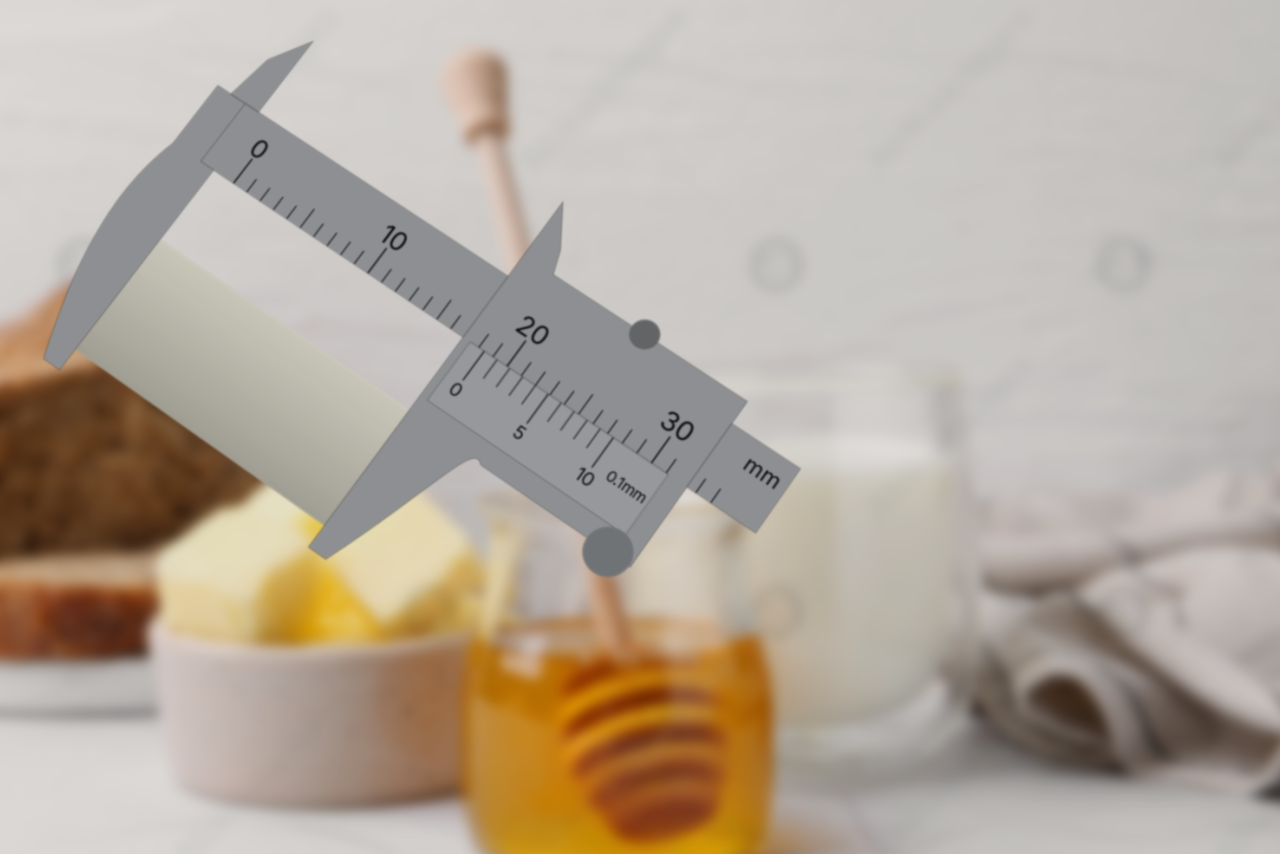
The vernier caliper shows 18.4 mm
